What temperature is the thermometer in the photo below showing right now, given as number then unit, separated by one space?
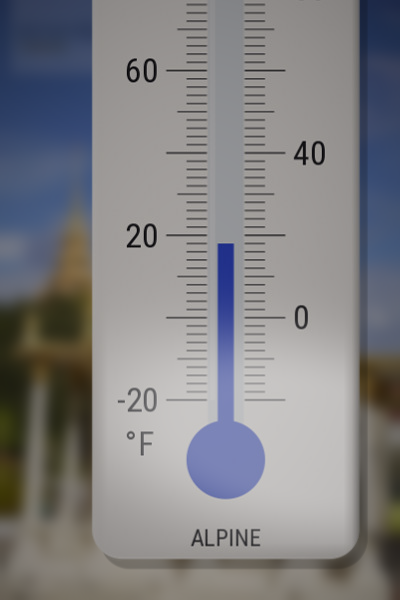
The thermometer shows 18 °F
